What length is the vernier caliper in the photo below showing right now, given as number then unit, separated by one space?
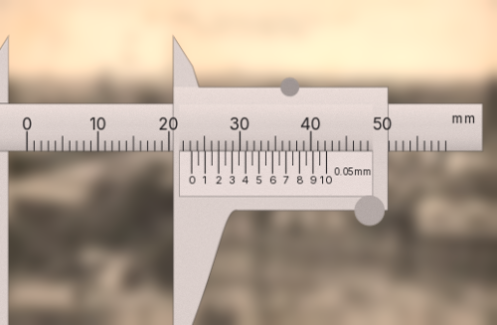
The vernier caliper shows 23.2 mm
